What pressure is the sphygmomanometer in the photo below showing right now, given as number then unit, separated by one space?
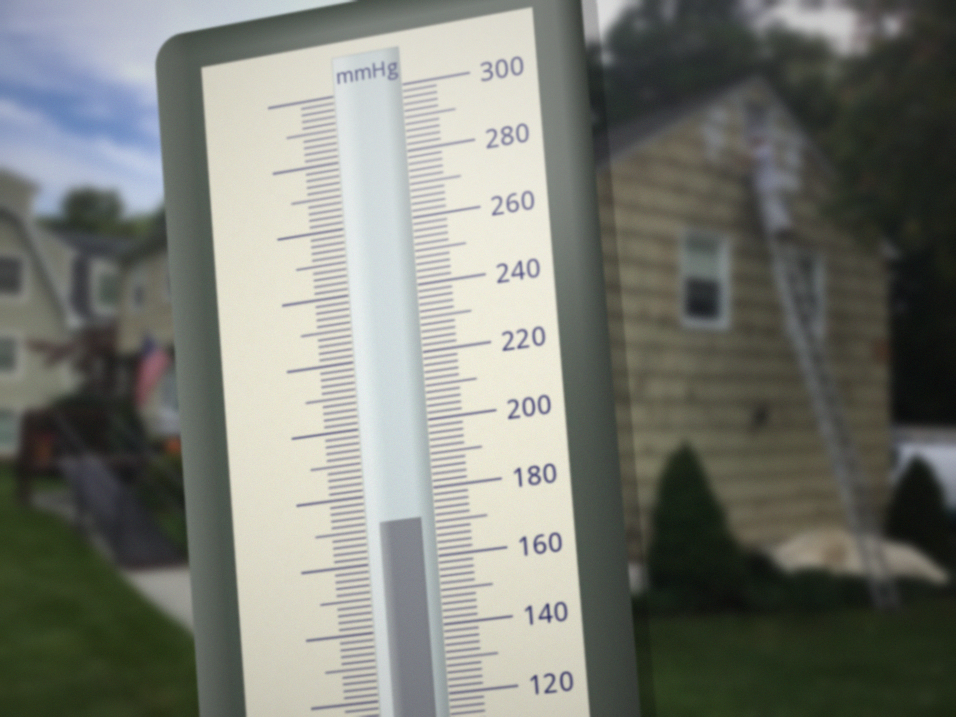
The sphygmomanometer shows 172 mmHg
